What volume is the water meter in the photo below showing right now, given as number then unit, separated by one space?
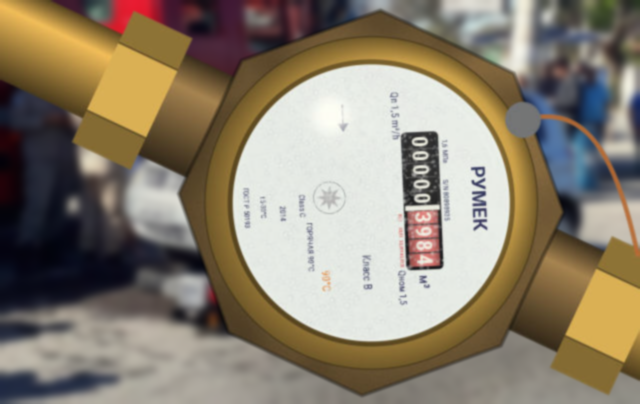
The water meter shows 0.3984 m³
